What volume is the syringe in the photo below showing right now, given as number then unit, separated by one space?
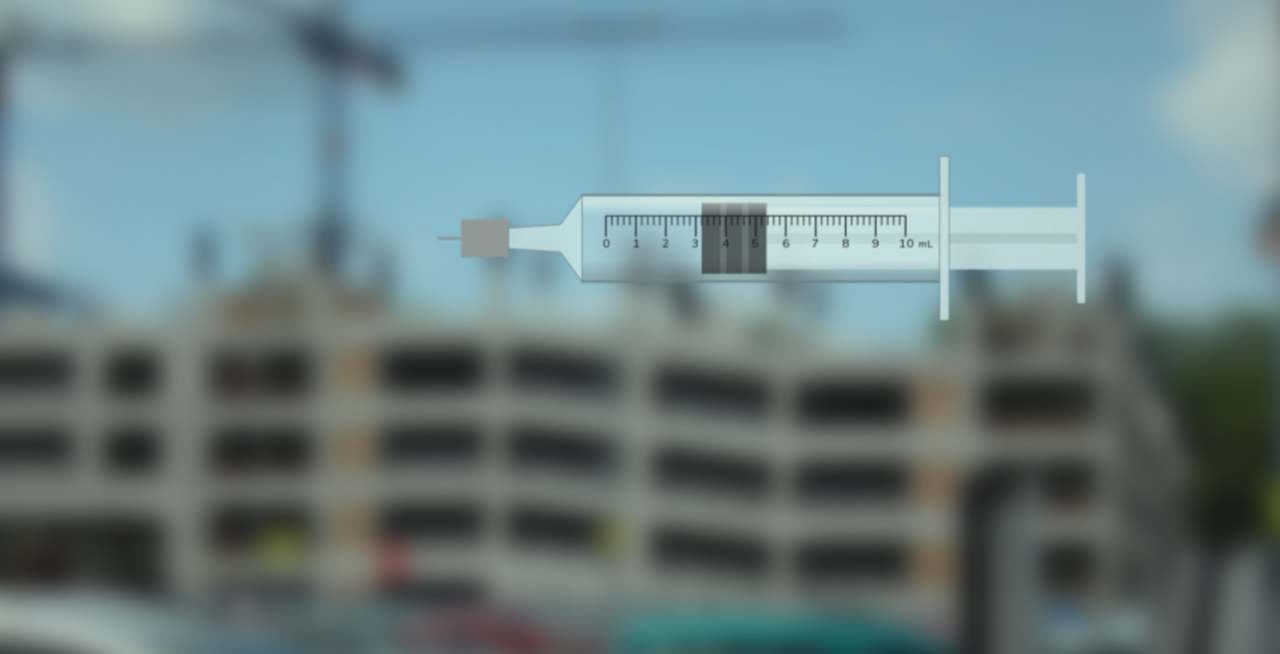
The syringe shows 3.2 mL
